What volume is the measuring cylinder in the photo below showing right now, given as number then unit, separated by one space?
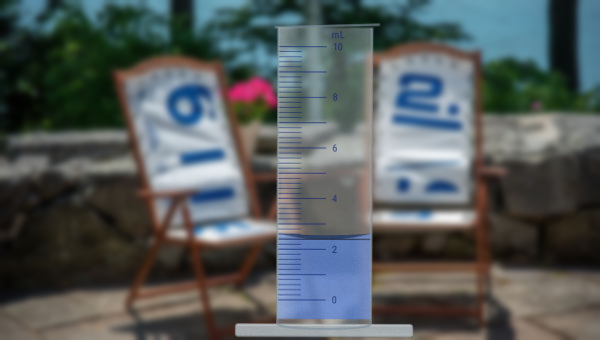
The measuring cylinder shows 2.4 mL
